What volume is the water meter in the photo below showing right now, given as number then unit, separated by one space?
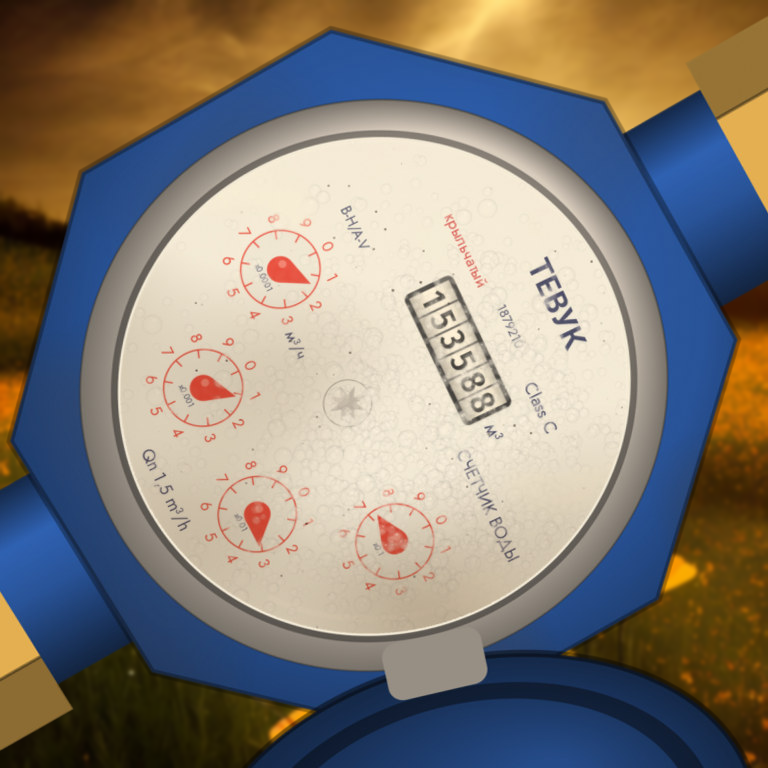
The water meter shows 153588.7311 m³
